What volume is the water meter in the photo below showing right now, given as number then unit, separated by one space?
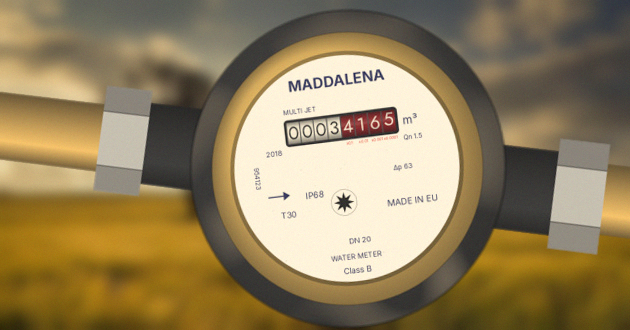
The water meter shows 3.4165 m³
